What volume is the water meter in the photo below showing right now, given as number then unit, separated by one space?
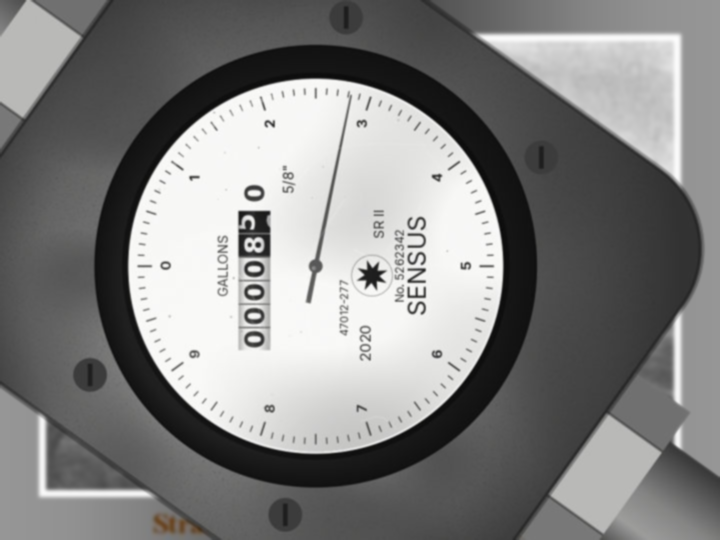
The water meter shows 852.8 gal
